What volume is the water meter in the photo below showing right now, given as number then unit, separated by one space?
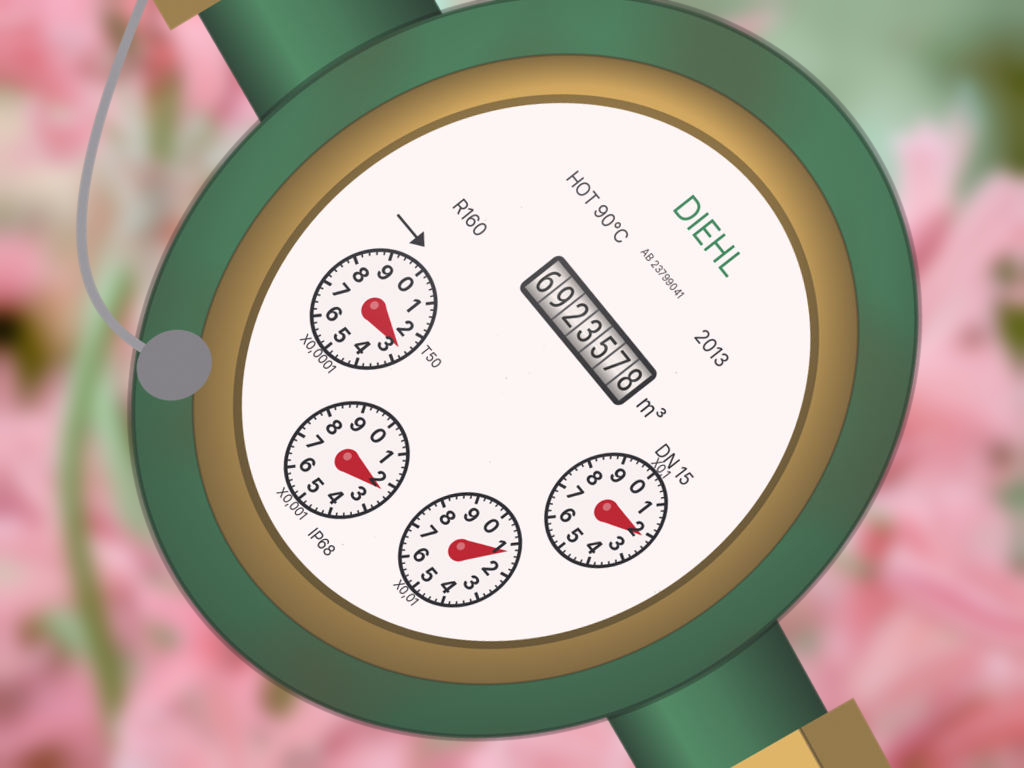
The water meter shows 6923578.2122 m³
